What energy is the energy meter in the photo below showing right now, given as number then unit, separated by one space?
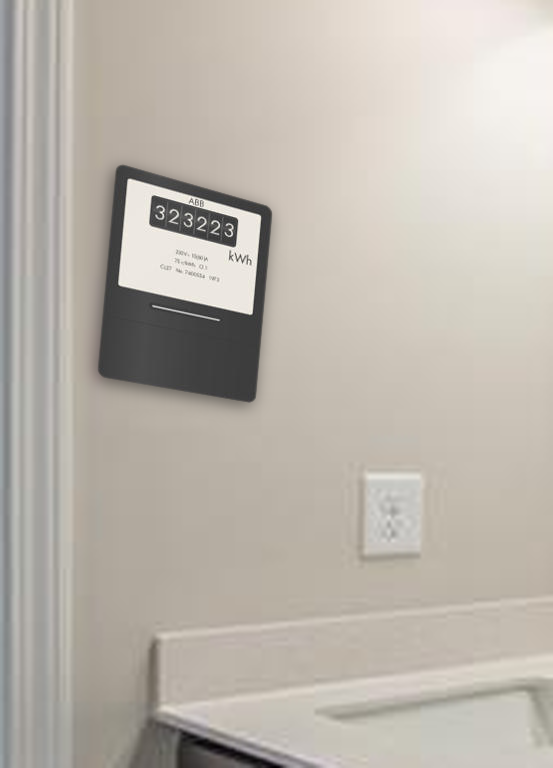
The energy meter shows 323223 kWh
